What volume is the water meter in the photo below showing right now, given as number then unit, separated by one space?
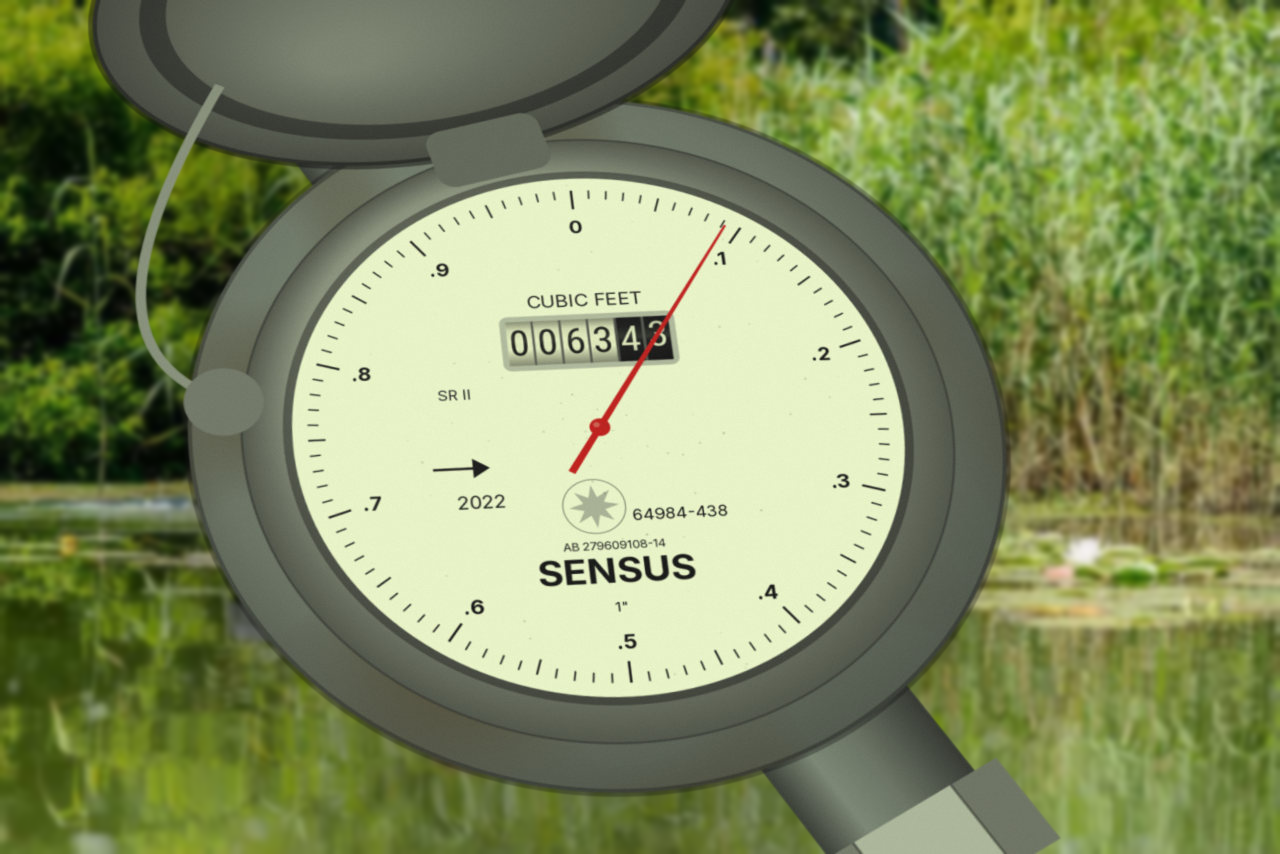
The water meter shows 6343.09 ft³
